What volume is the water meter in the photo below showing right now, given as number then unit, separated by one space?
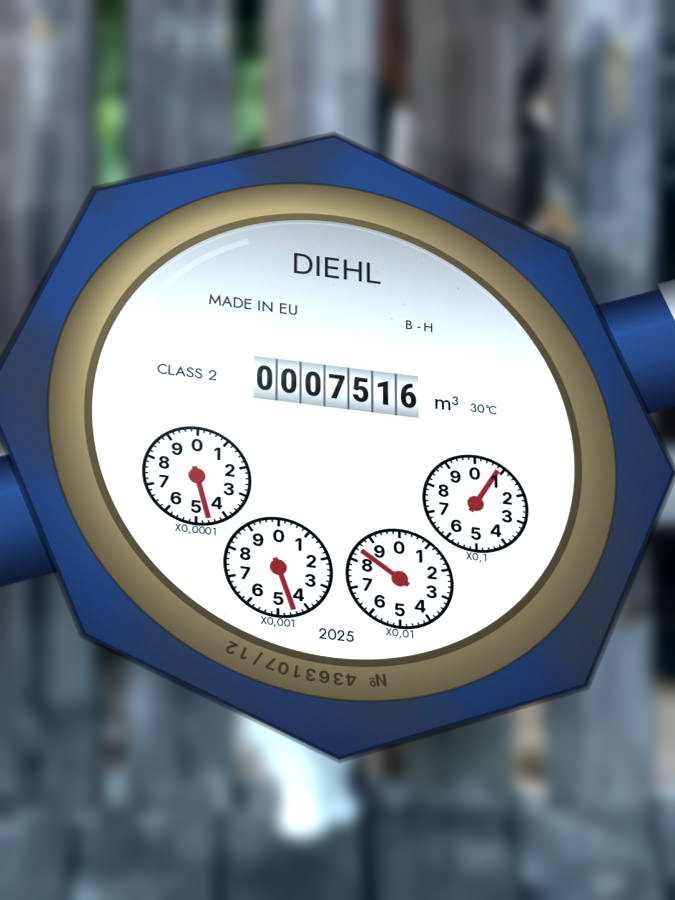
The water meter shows 7516.0844 m³
